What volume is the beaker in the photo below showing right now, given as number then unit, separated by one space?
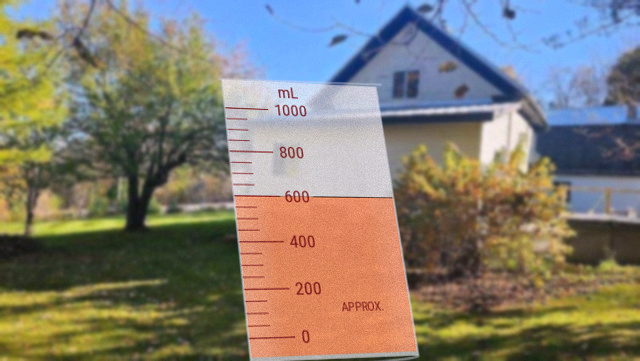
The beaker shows 600 mL
